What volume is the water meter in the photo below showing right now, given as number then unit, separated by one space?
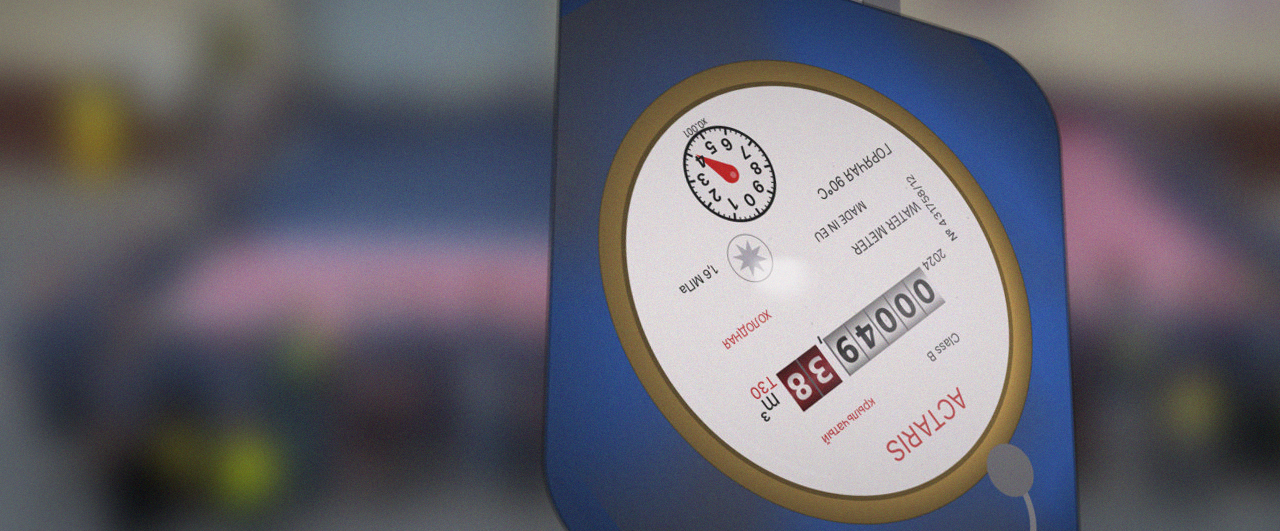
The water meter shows 49.384 m³
